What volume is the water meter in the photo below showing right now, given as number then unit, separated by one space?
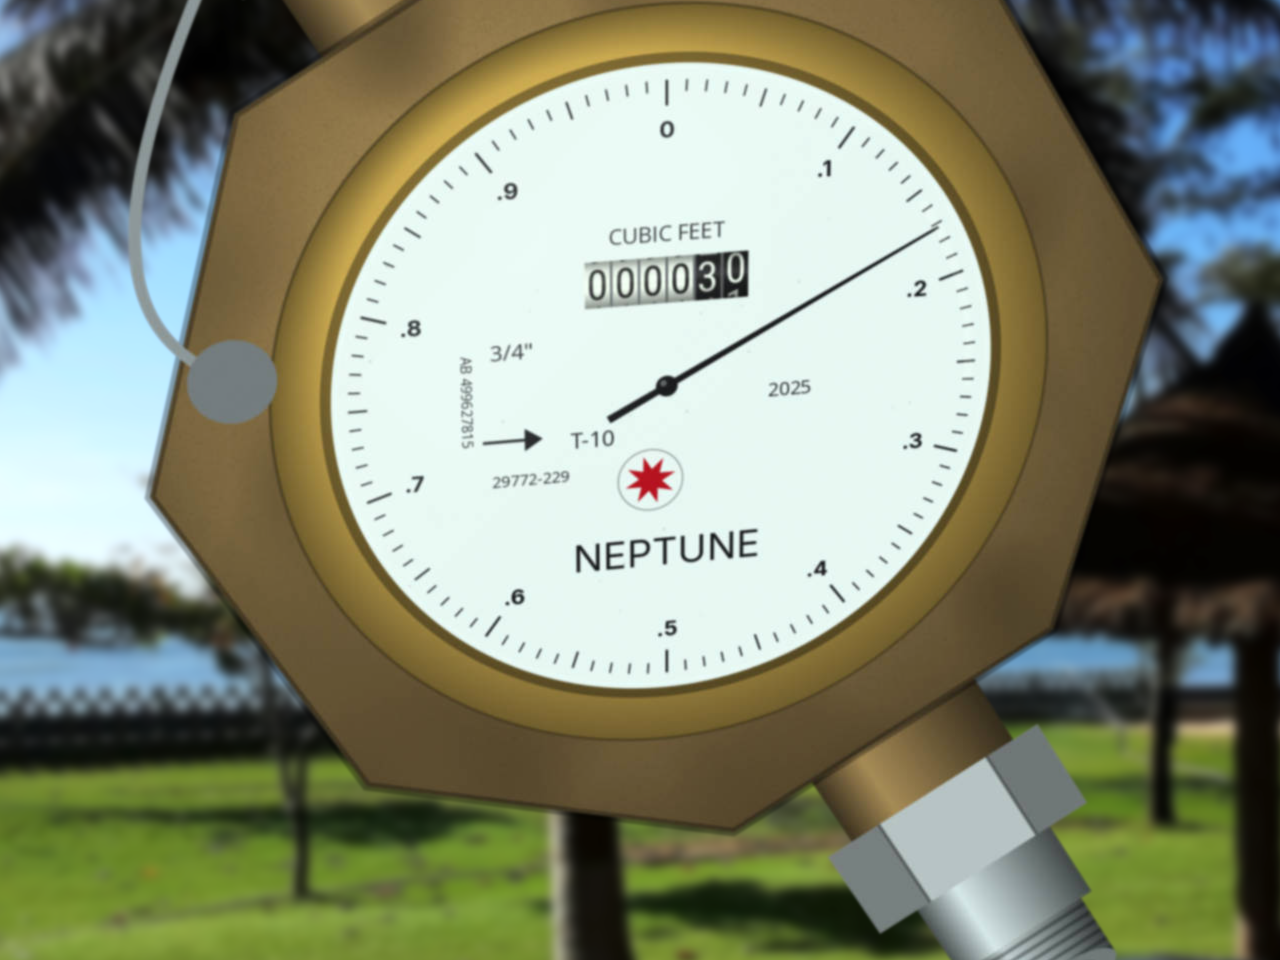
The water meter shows 30.17 ft³
